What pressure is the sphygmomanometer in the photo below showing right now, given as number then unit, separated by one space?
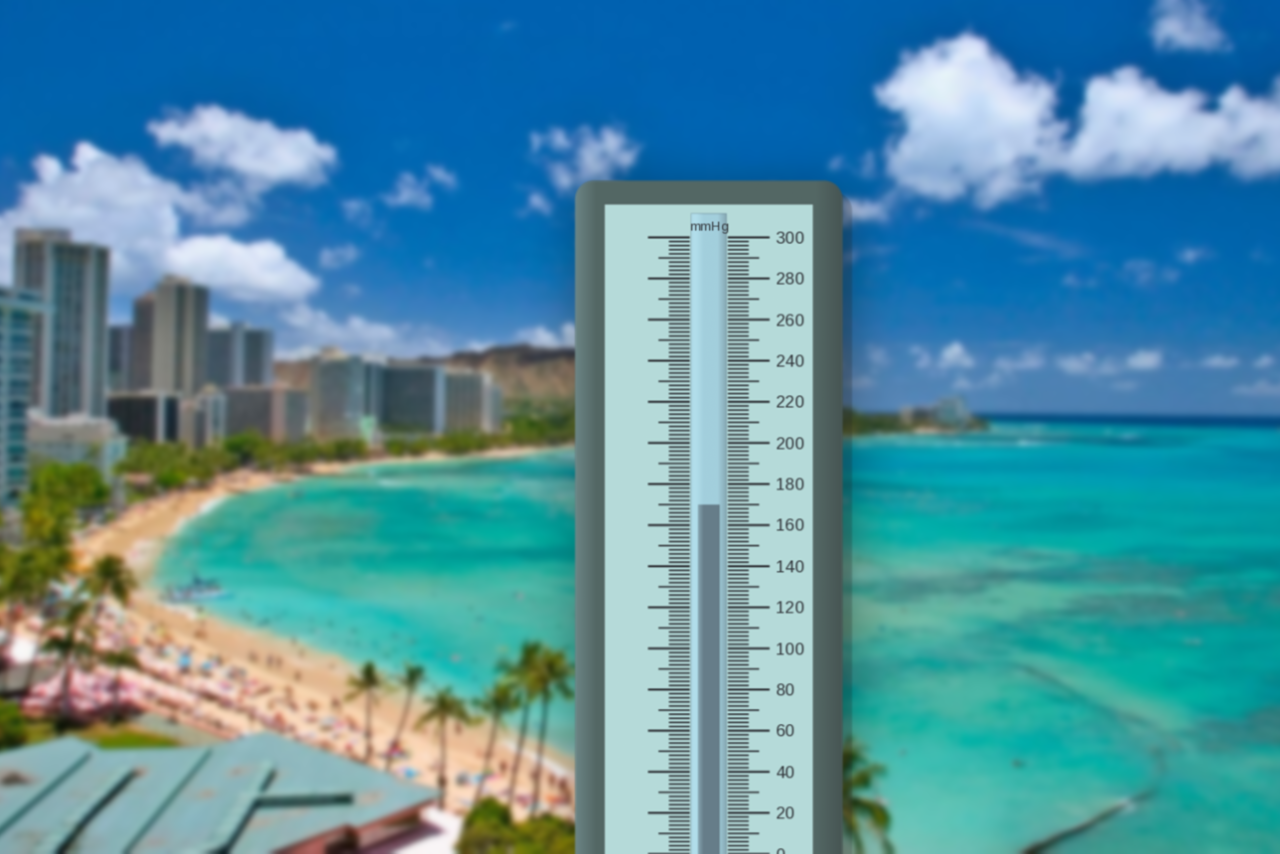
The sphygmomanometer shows 170 mmHg
